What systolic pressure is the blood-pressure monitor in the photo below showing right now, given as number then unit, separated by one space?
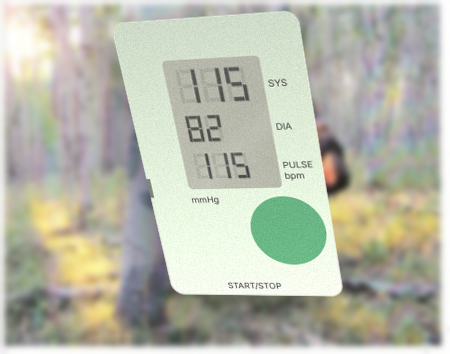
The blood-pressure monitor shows 115 mmHg
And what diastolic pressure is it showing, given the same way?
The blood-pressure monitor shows 82 mmHg
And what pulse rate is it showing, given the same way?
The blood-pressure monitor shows 115 bpm
